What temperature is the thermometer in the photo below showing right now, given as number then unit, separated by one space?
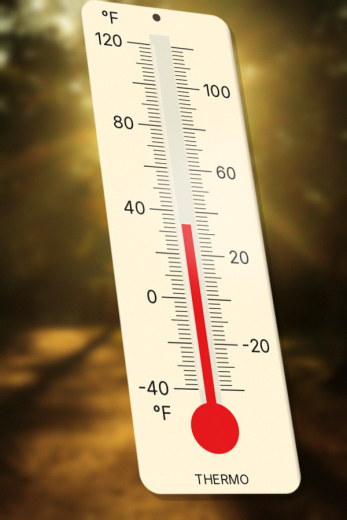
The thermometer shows 34 °F
